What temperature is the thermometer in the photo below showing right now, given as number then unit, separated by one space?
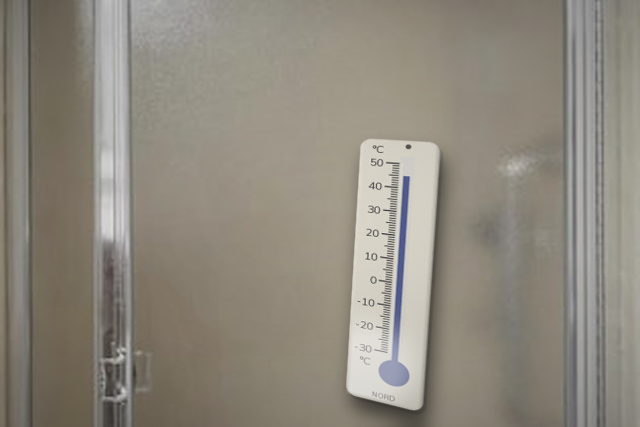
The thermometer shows 45 °C
